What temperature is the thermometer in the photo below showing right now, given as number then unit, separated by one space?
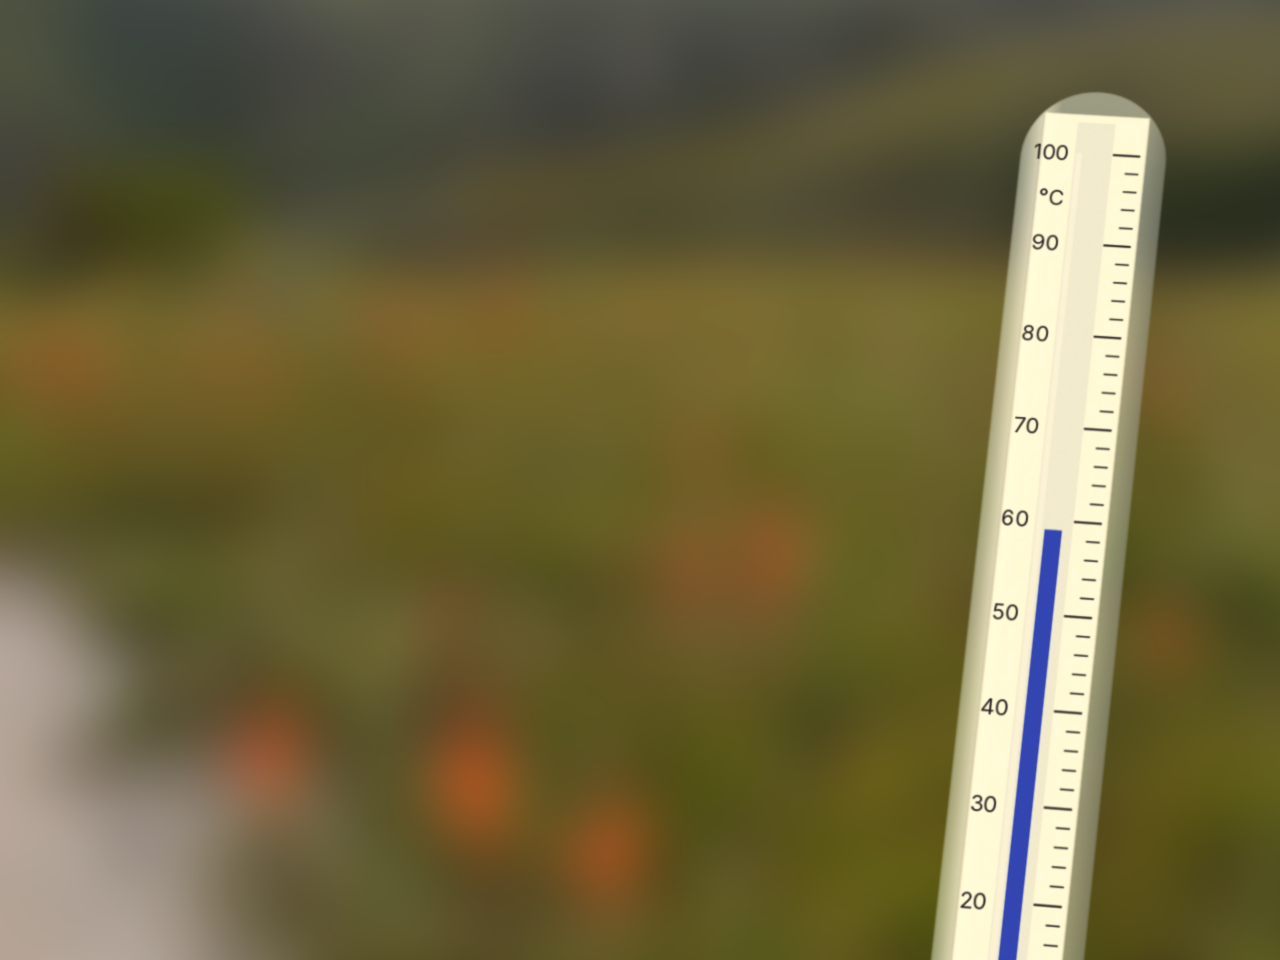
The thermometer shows 59 °C
